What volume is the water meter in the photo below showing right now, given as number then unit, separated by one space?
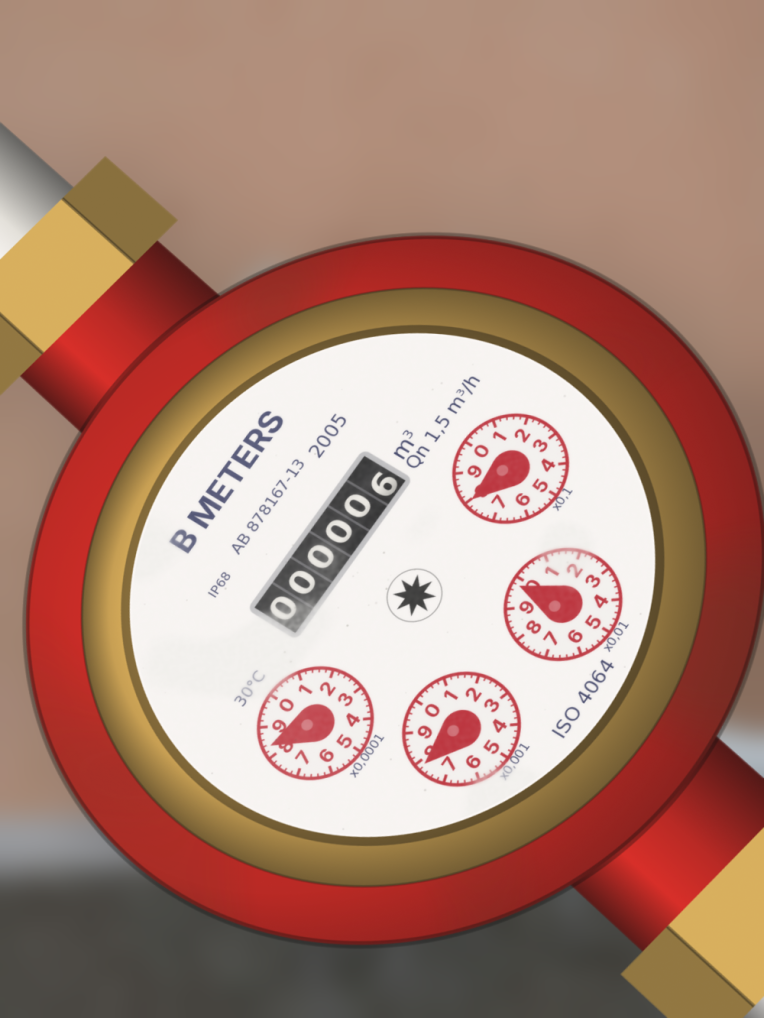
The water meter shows 5.7978 m³
